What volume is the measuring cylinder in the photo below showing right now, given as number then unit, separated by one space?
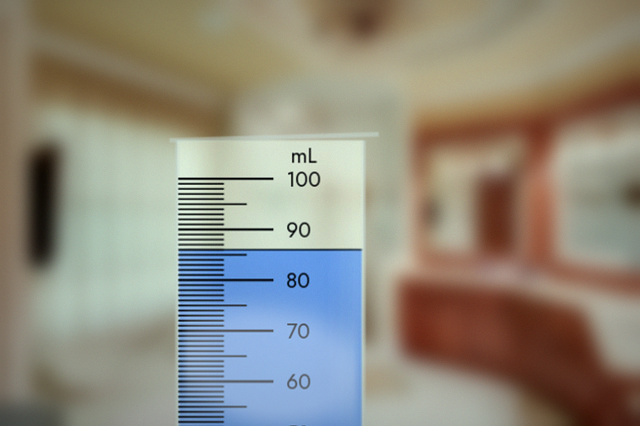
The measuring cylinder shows 86 mL
